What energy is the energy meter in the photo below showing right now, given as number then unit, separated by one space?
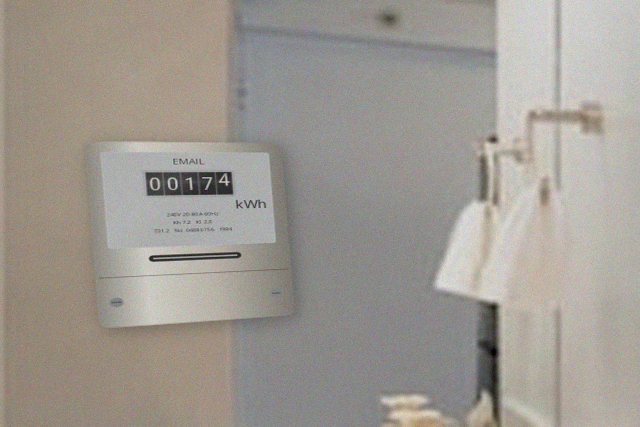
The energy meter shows 174 kWh
